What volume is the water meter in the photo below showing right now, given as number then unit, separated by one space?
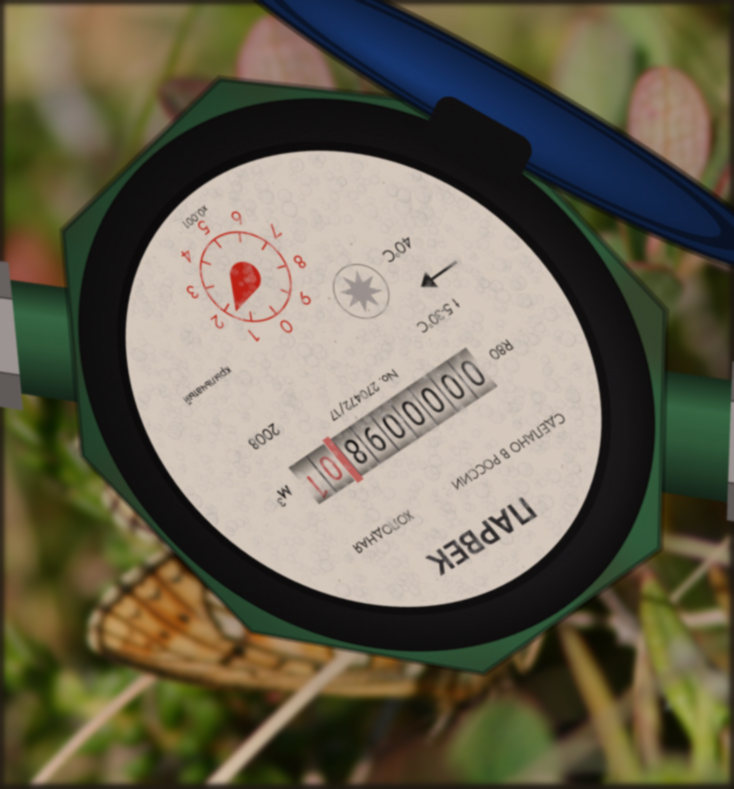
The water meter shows 98.011 m³
